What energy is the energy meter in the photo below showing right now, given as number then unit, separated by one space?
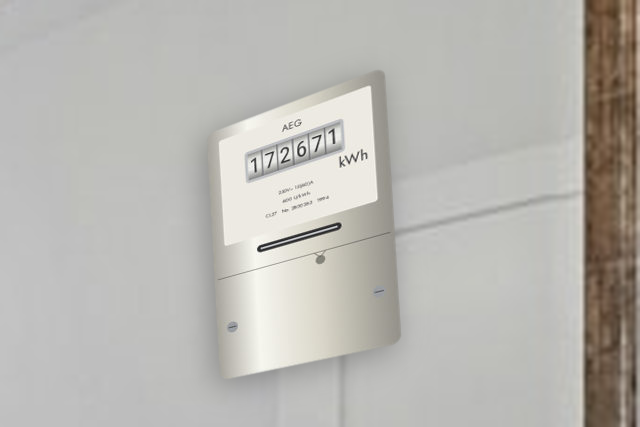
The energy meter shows 172671 kWh
